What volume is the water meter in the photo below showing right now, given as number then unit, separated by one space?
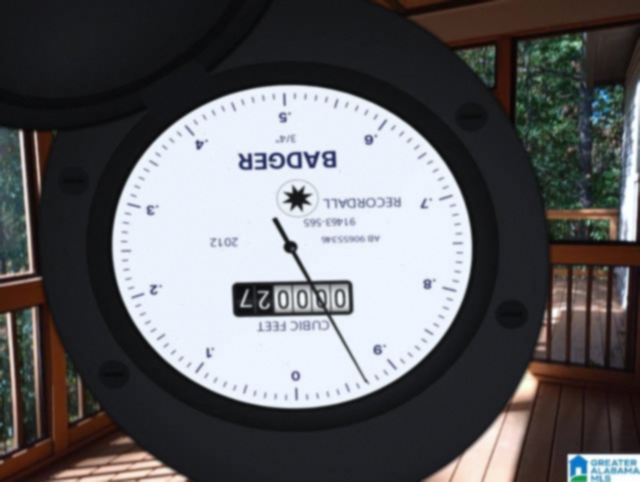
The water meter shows 26.93 ft³
